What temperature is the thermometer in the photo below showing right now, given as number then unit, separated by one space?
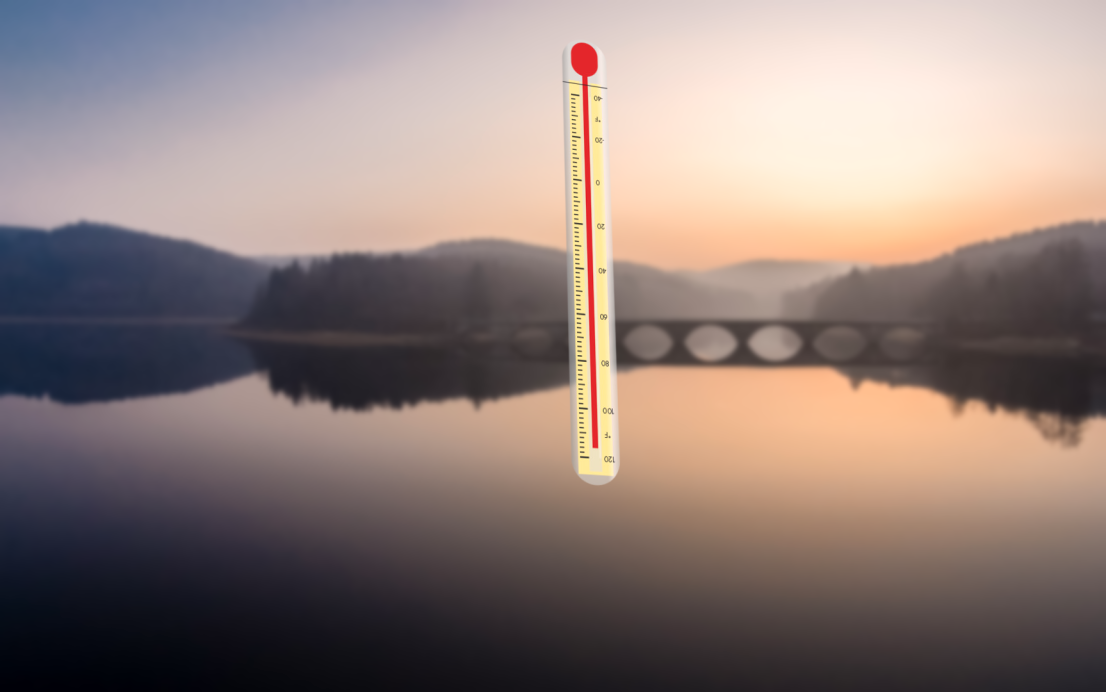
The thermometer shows 116 °F
